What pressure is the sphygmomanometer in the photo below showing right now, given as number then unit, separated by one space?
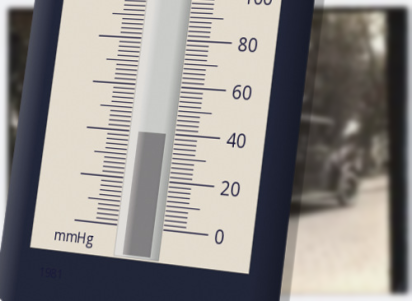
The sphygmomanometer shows 40 mmHg
